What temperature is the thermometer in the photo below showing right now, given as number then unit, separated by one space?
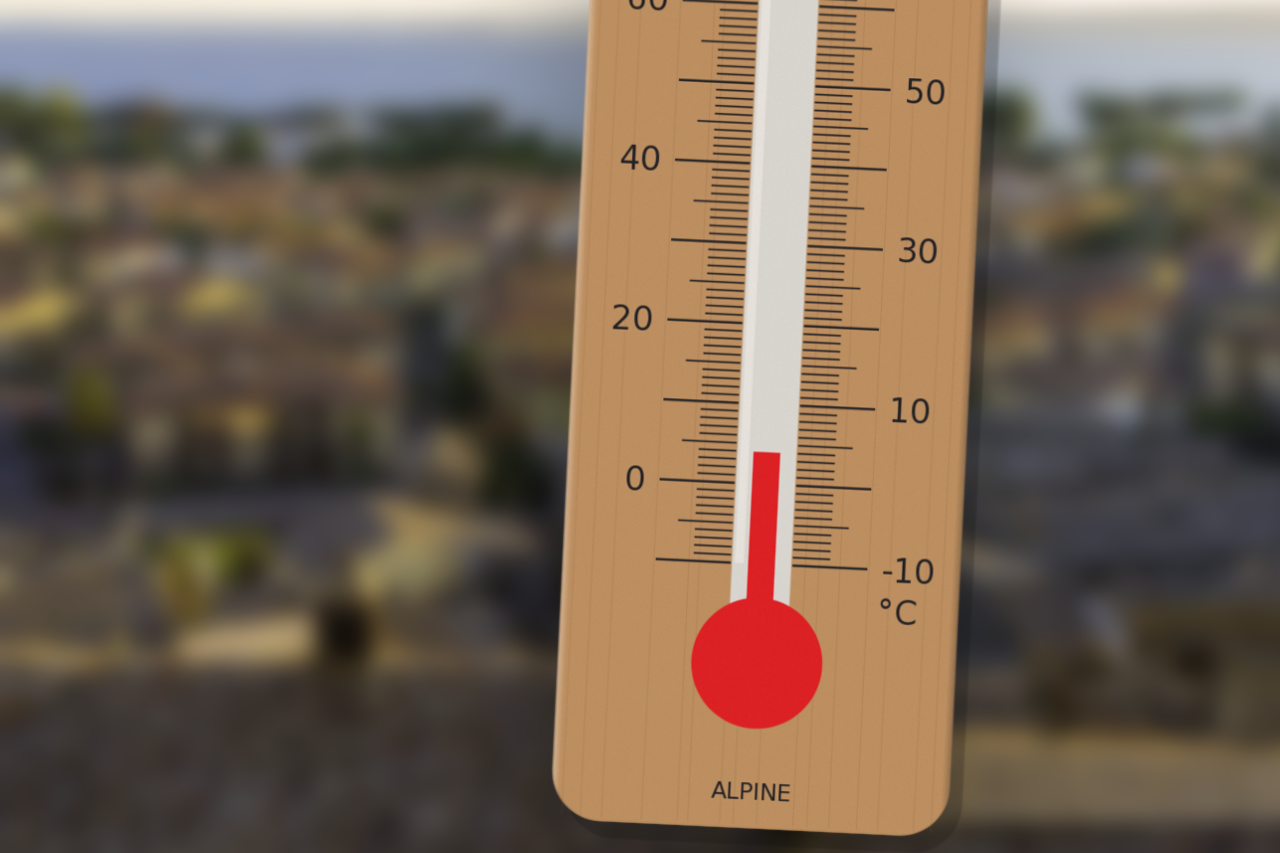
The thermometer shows 4 °C
